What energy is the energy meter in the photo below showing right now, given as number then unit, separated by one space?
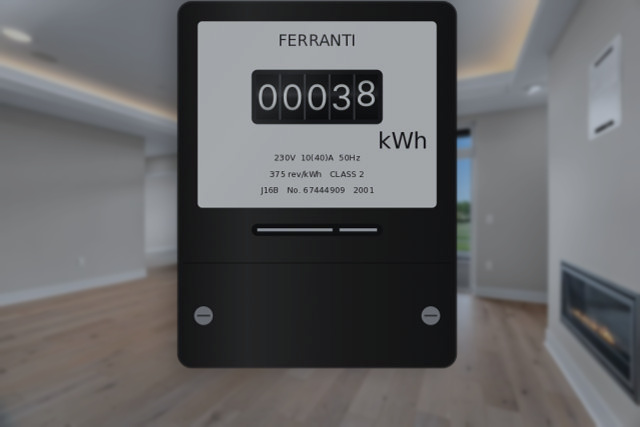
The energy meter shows 38 kWh
